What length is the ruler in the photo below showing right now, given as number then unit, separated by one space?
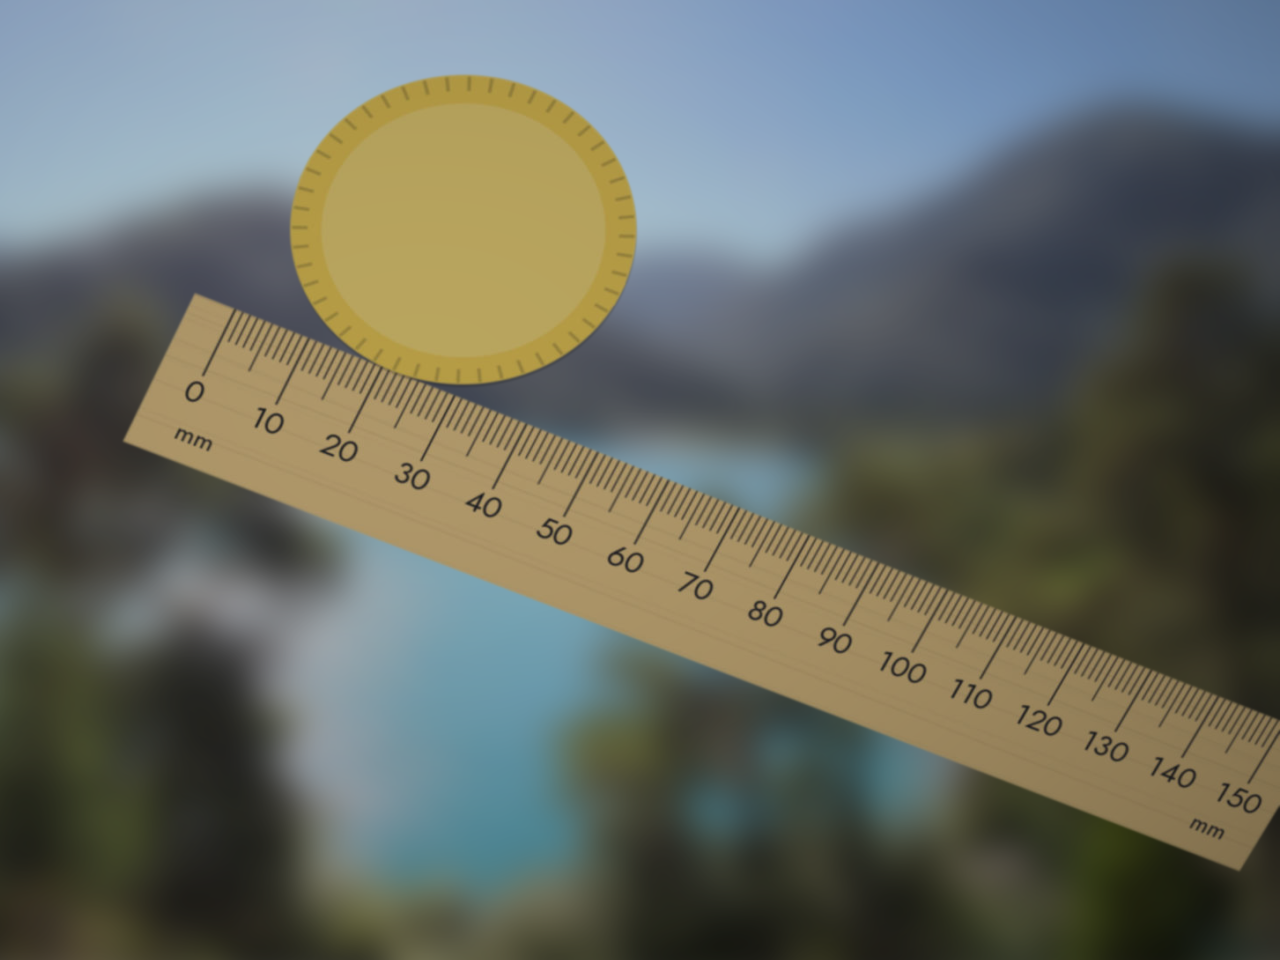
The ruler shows 43 mm
